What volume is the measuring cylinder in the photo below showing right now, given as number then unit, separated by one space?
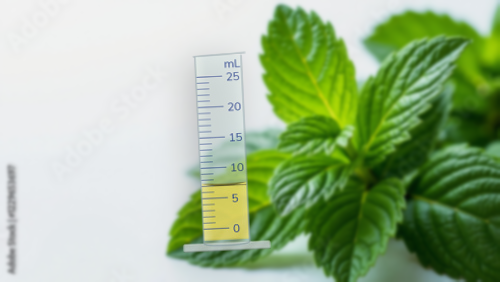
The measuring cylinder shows 7 mL
